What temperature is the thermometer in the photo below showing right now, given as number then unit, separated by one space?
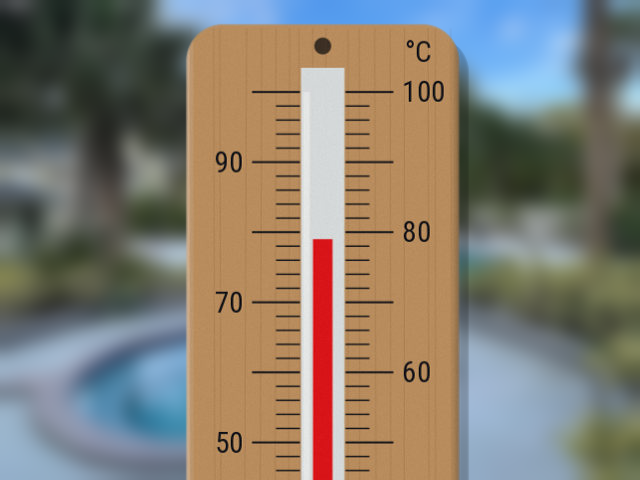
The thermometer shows 79 °C
